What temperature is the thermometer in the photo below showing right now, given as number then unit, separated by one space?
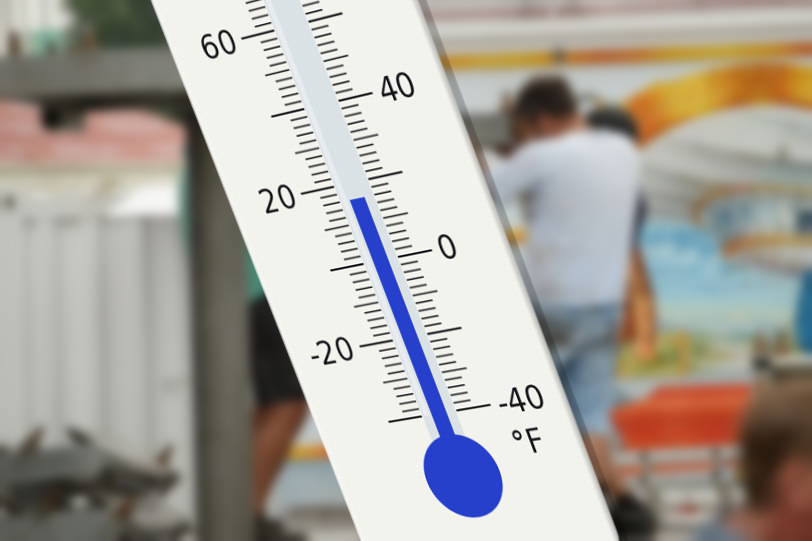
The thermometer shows 16 °F
